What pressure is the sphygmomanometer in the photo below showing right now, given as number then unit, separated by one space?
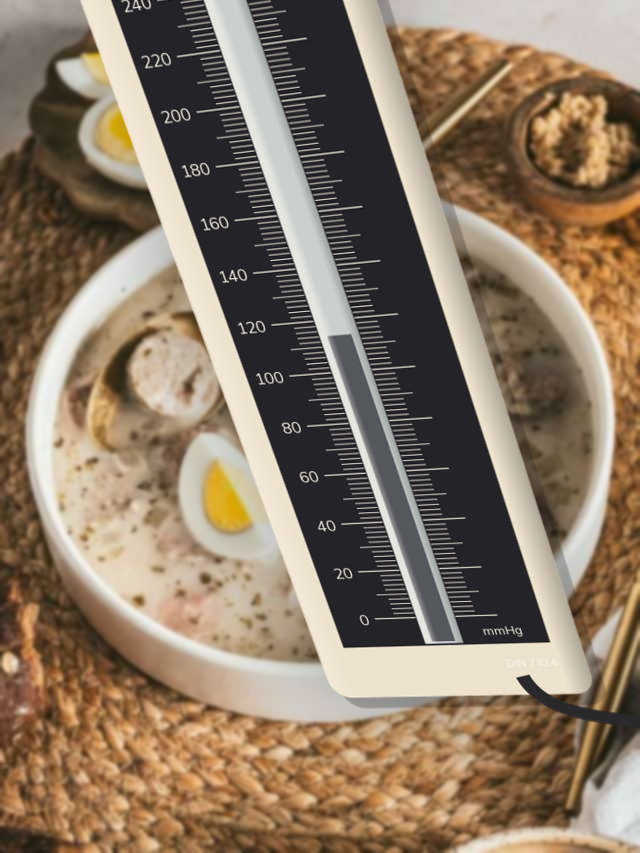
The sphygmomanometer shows 114 mmHg
